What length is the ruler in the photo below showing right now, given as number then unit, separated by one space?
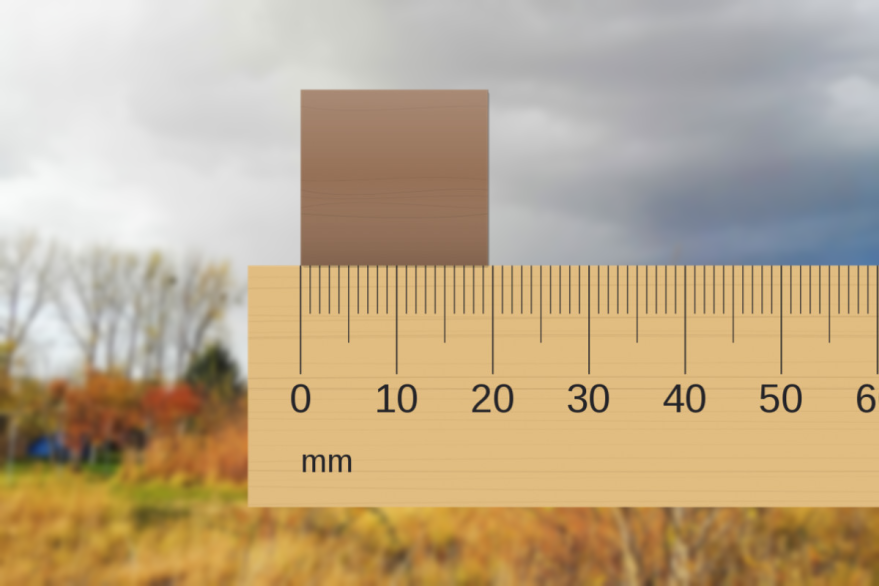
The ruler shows 19.5 mm
